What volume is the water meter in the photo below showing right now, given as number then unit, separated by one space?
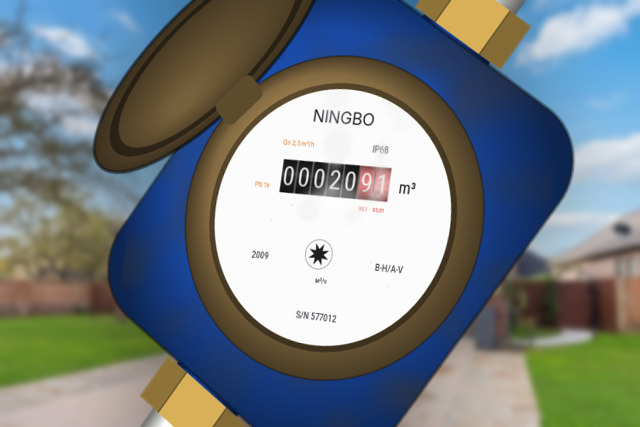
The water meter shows 20.91 m³
